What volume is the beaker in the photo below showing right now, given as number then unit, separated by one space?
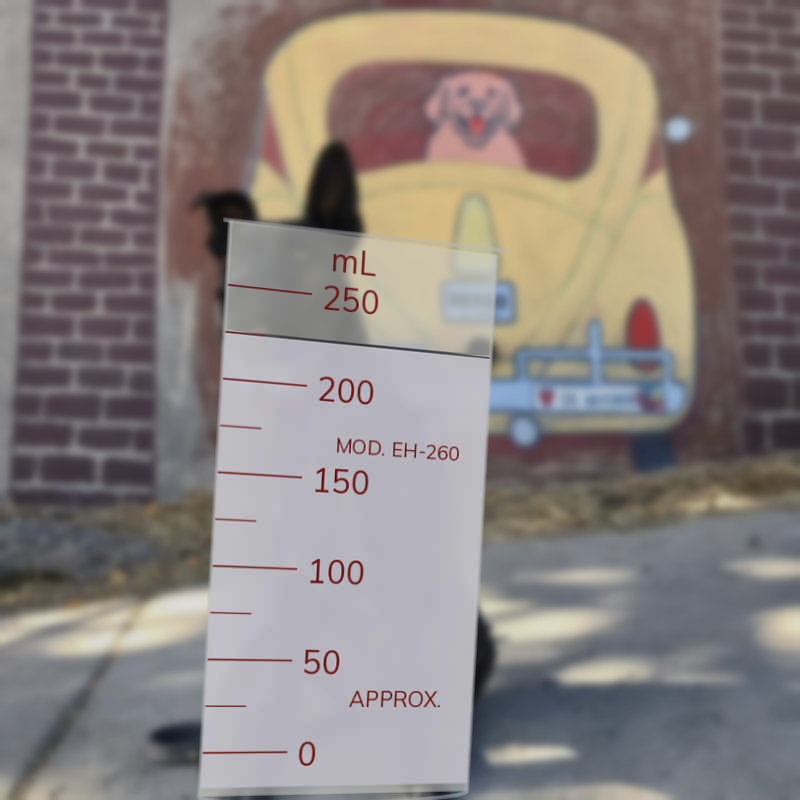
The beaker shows 225 mL
